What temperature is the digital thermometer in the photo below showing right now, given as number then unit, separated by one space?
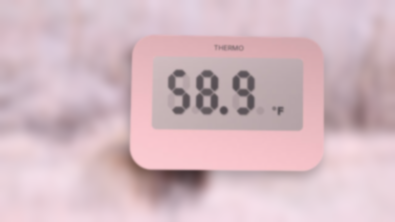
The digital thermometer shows 58.9 °F
